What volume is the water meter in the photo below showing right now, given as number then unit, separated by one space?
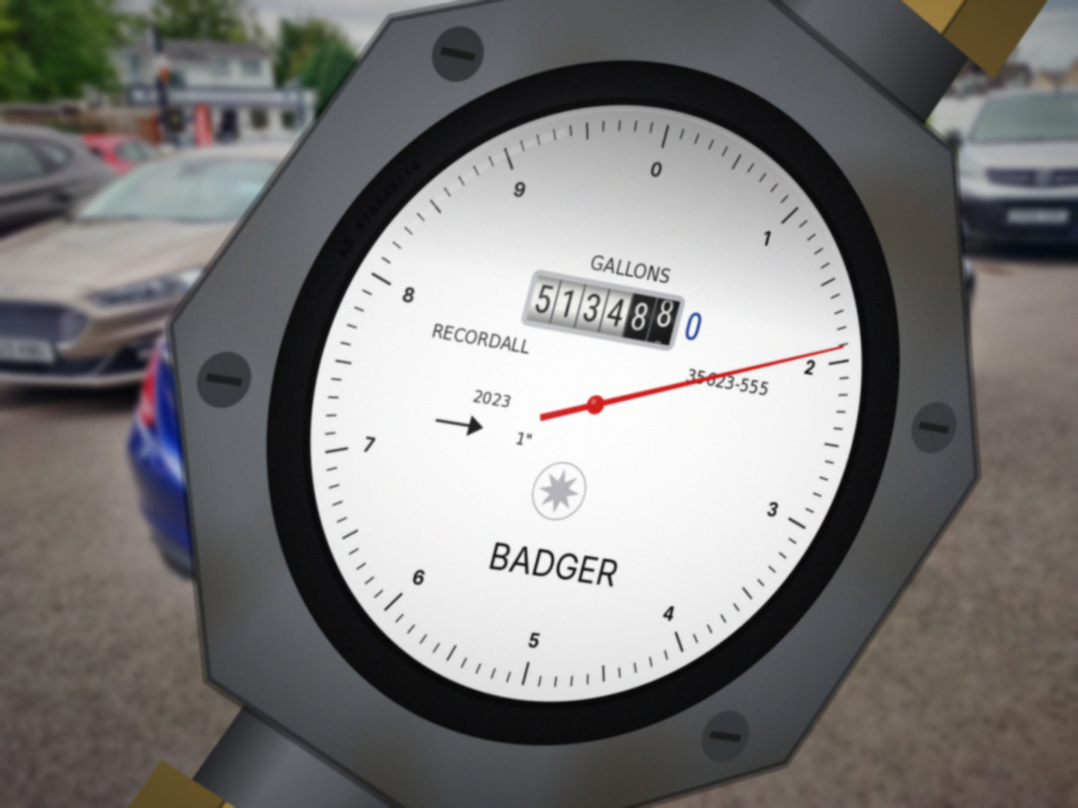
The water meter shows 5134881.9 gal
